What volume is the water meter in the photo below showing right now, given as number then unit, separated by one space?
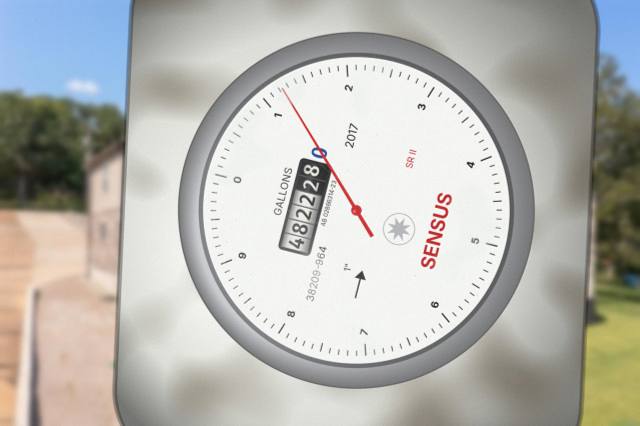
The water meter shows 4822281.2 gal
